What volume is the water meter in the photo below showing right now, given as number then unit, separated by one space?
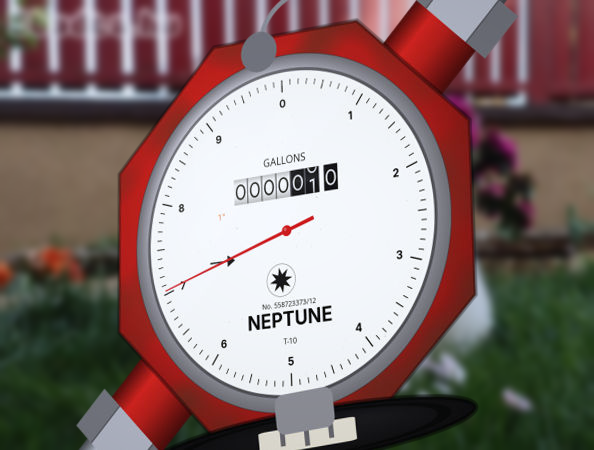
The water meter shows 7.0 gal
